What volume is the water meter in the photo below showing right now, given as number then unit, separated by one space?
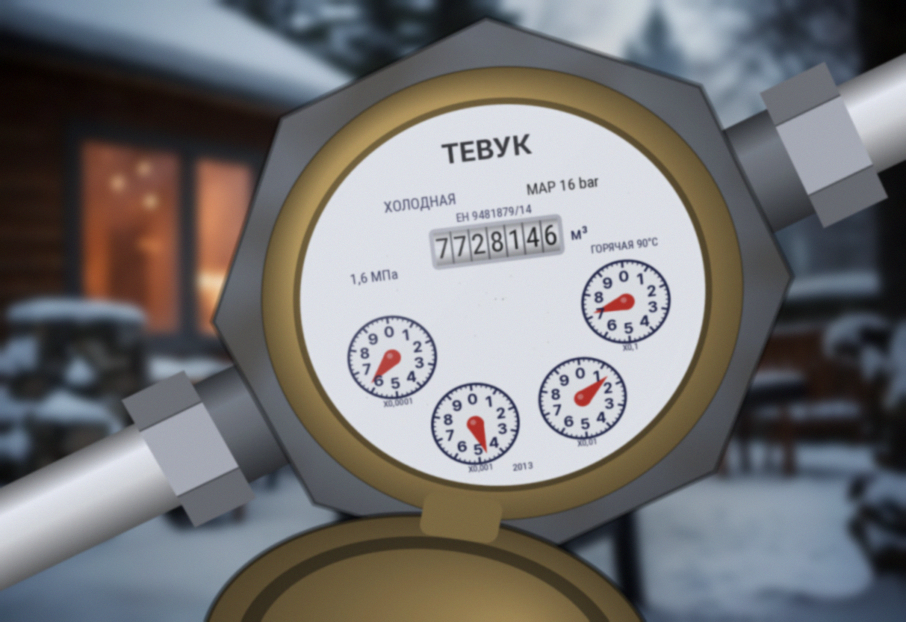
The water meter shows 7728146.7146 m³
